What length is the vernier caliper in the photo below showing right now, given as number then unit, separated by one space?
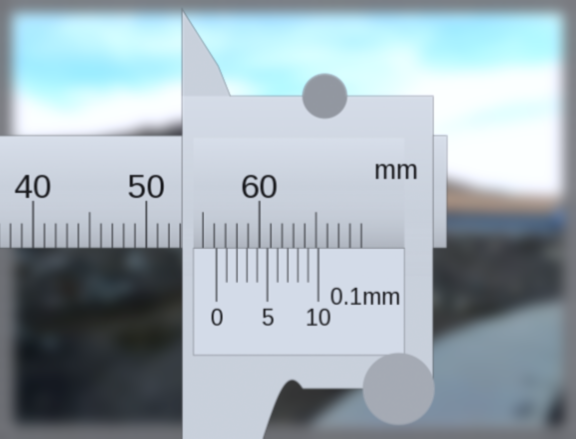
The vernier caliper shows 56.2 mm
